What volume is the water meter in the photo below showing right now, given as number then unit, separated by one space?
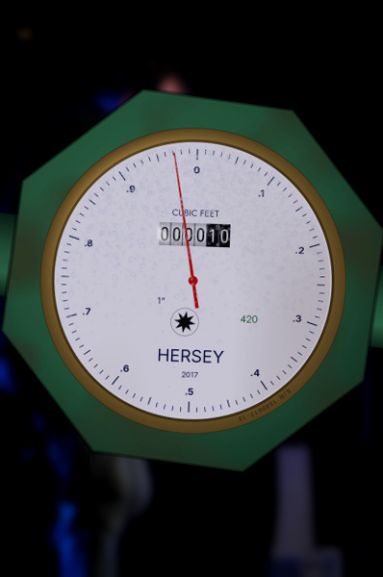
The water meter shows 9.97 ft³
